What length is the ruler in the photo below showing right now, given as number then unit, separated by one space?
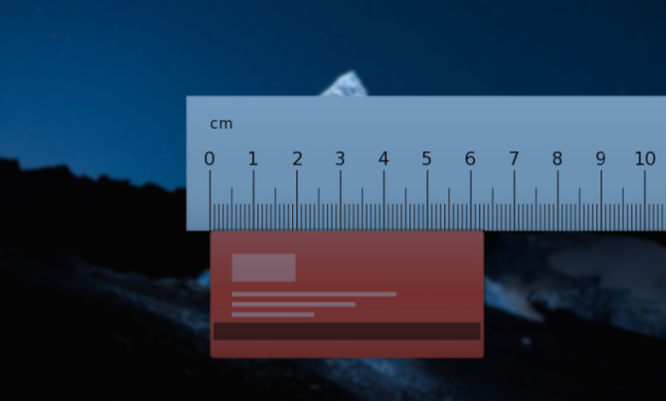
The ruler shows 6.3 cm
